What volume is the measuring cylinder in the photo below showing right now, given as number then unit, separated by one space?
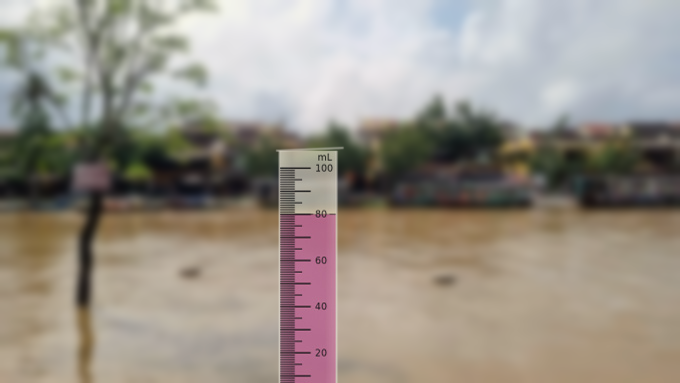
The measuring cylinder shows 80 mL
